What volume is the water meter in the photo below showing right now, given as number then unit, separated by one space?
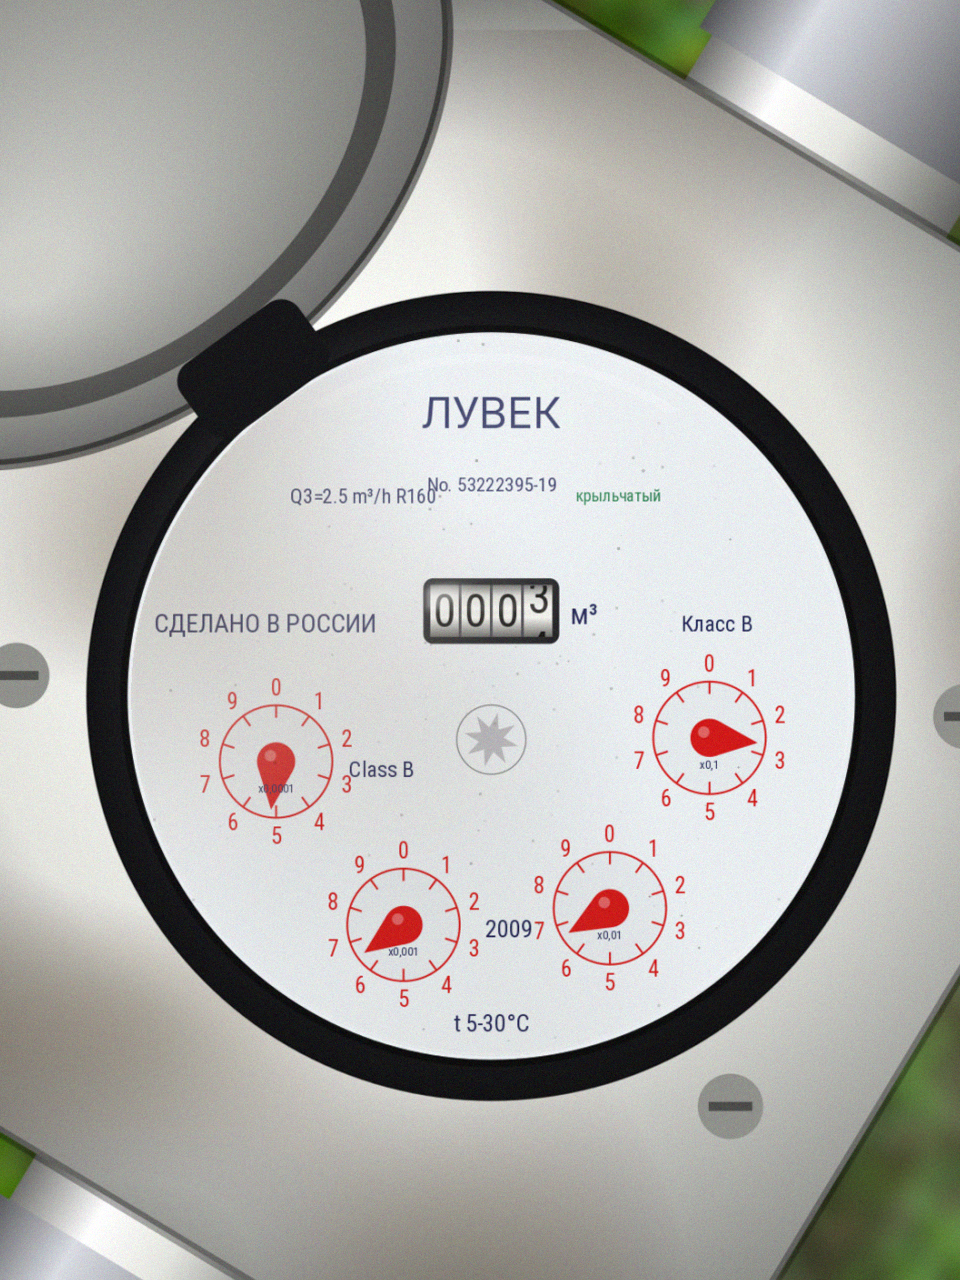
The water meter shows 3.2665 m³
